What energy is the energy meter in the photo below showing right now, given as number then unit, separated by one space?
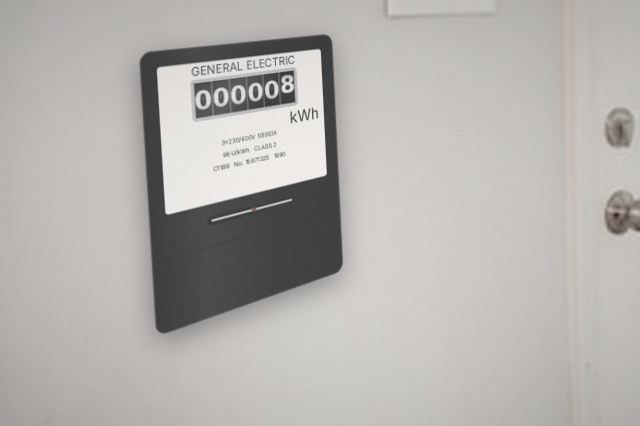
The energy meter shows 8 kWh
